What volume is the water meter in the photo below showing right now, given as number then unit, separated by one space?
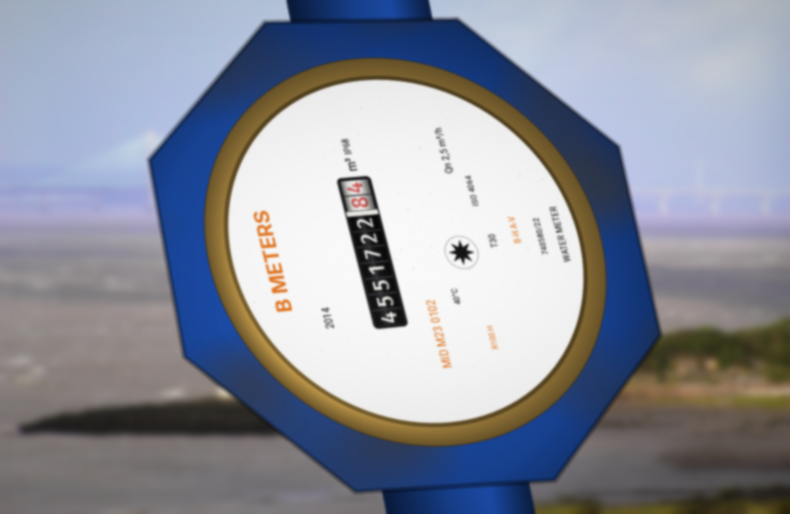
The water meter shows 4551722.84 m³
